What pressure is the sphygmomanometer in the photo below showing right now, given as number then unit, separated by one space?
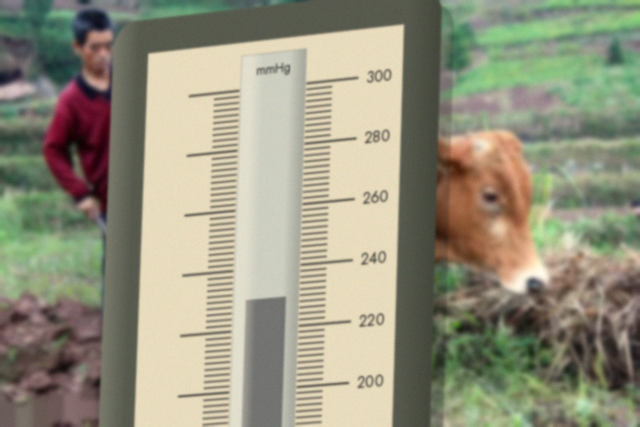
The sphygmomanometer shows 230 mmHg
